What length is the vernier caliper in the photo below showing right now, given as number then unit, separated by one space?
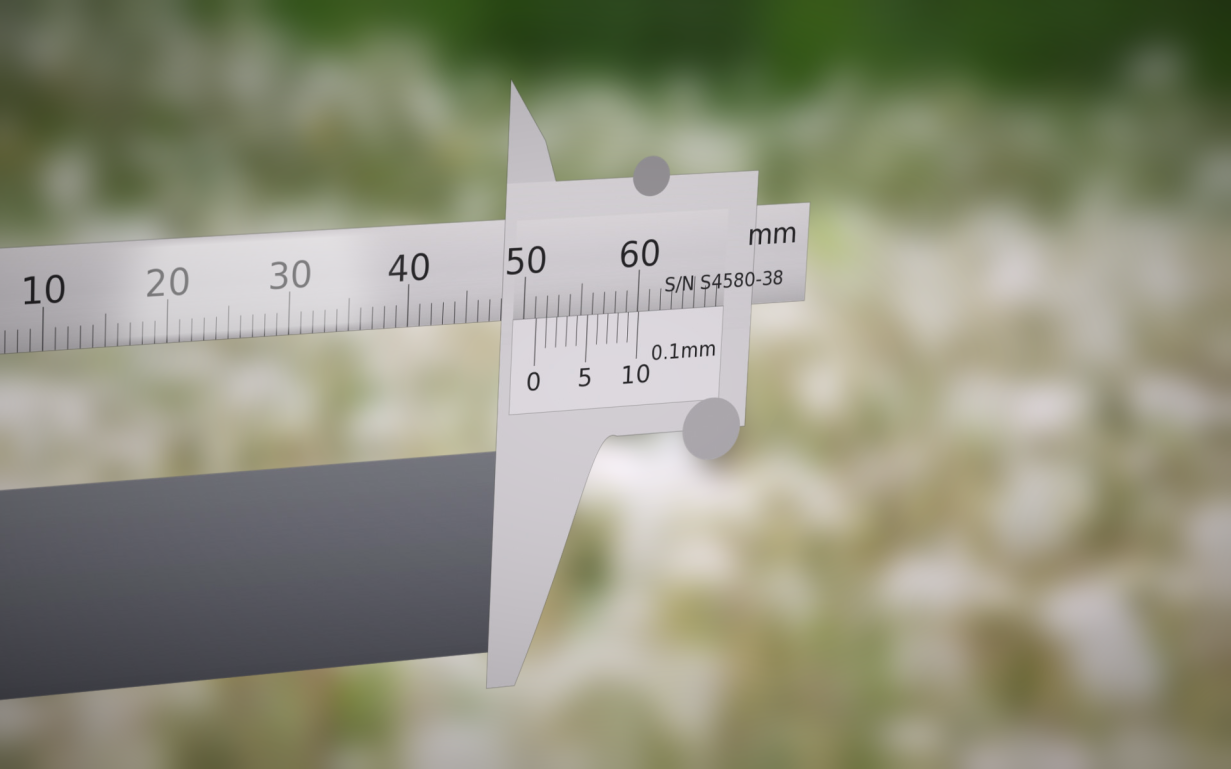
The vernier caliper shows 51.1 mm
